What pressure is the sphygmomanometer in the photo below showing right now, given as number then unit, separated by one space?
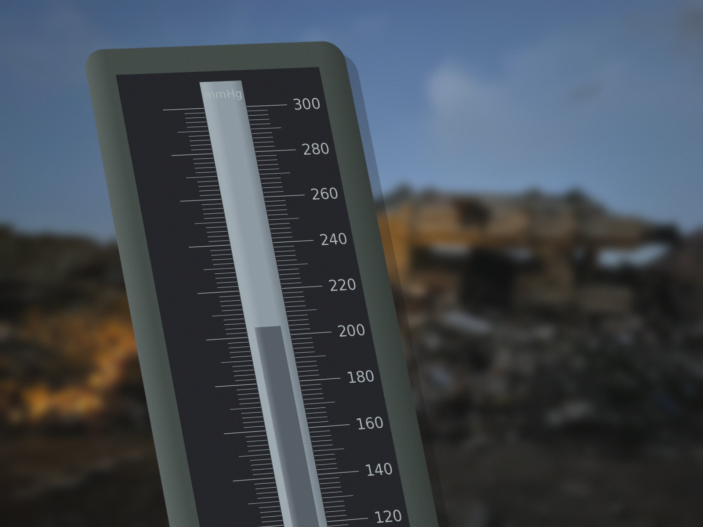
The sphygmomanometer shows 204 mmHg
